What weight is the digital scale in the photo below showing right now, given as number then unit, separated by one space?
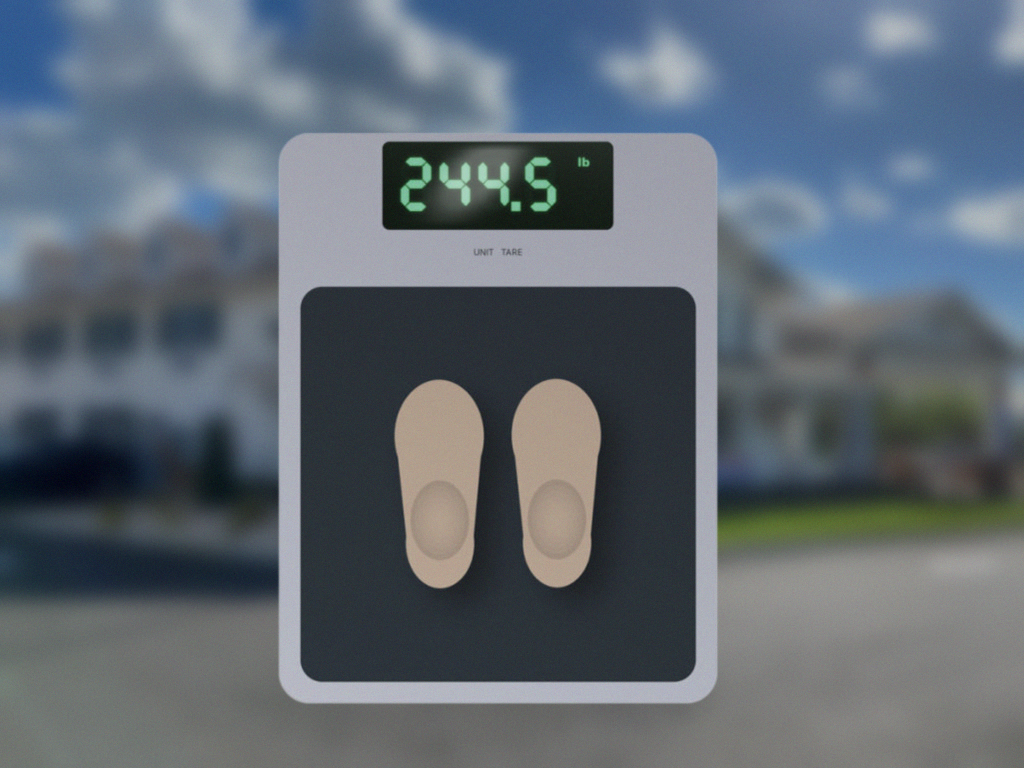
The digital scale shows 244.5 lb
